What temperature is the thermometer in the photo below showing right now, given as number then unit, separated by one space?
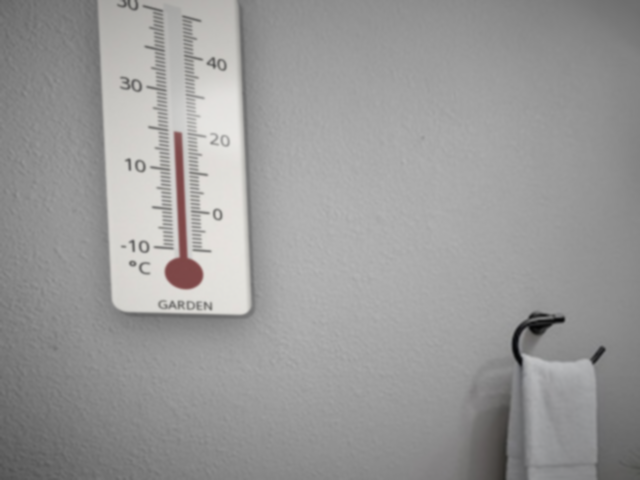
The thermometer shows 20 °C
